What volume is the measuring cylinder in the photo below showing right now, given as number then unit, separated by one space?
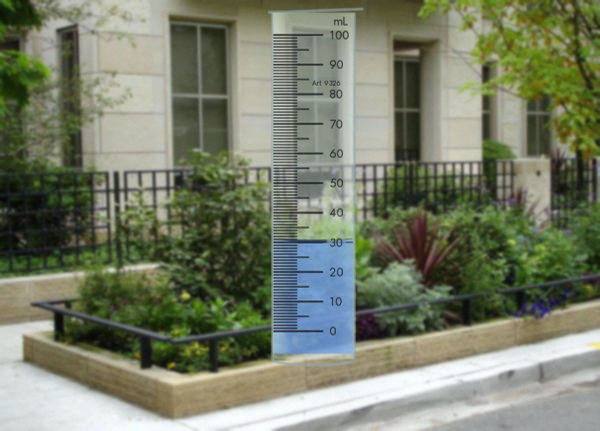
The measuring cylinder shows 30 mL
